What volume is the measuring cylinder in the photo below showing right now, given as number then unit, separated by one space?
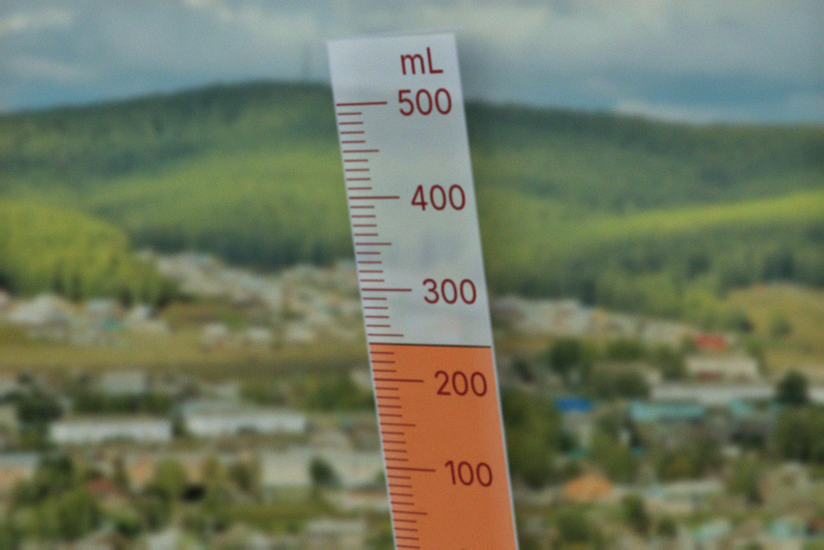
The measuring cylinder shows 240 mL
